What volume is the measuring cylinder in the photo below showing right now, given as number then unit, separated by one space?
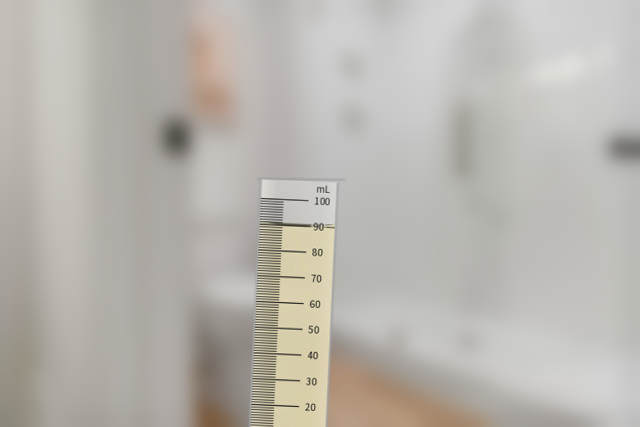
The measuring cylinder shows 90 mL
